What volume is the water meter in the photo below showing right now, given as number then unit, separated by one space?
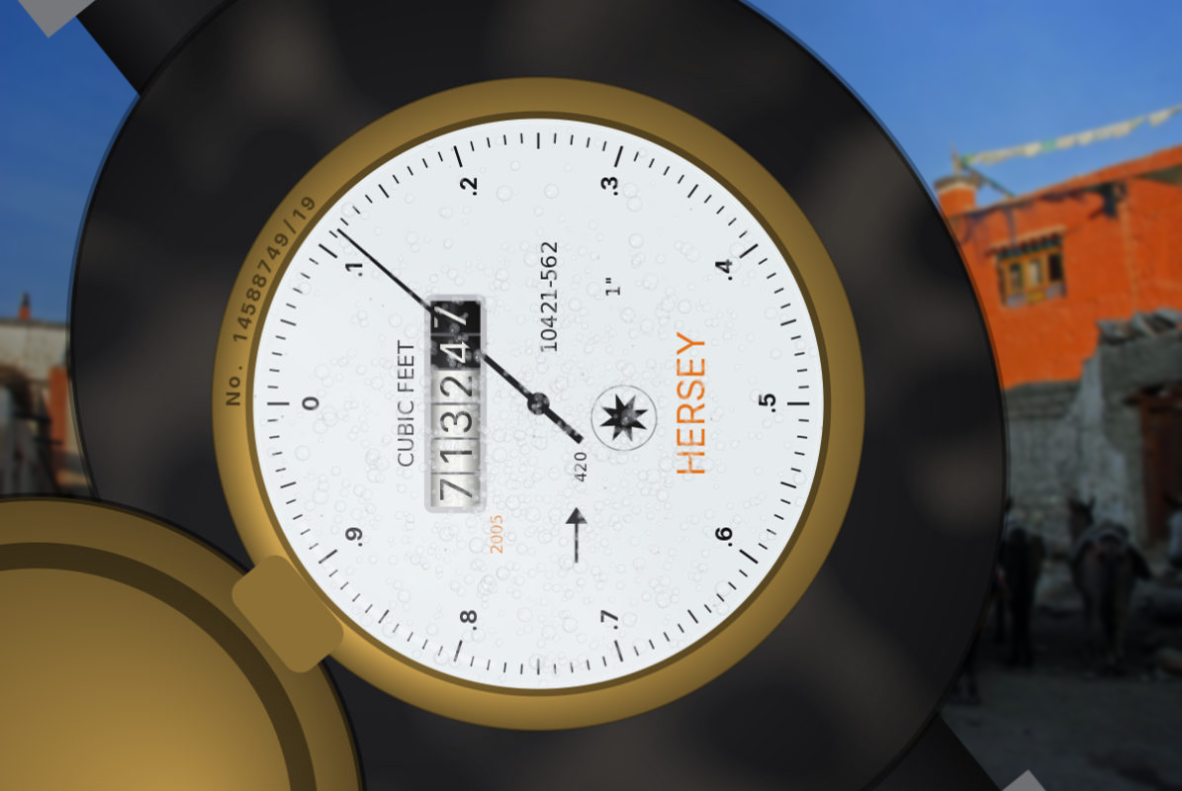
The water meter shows 713247.11 ft³
